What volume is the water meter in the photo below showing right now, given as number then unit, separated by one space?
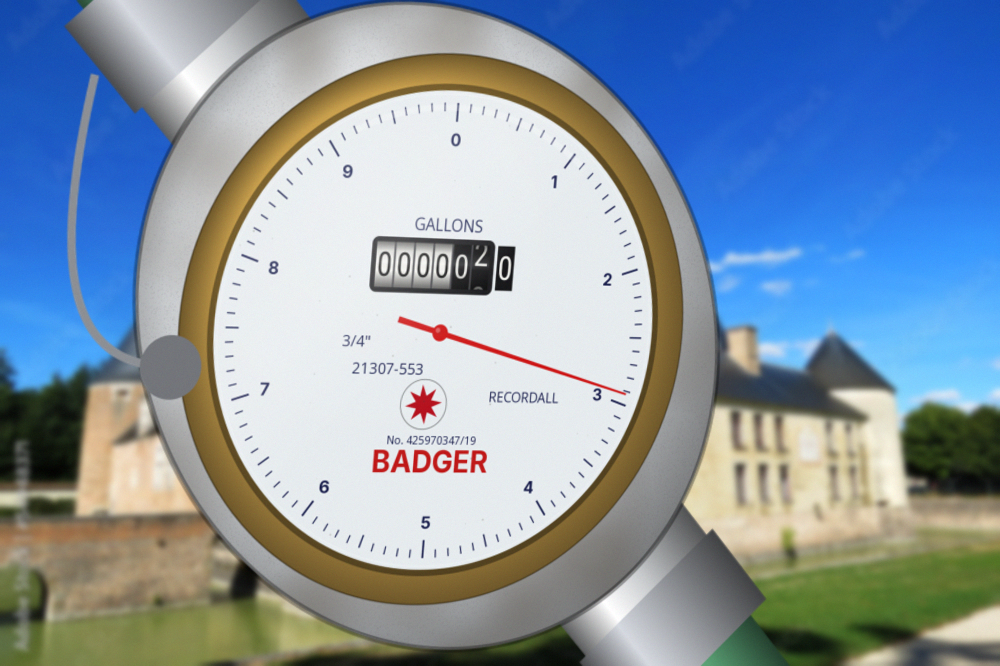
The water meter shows 22.9 gal
